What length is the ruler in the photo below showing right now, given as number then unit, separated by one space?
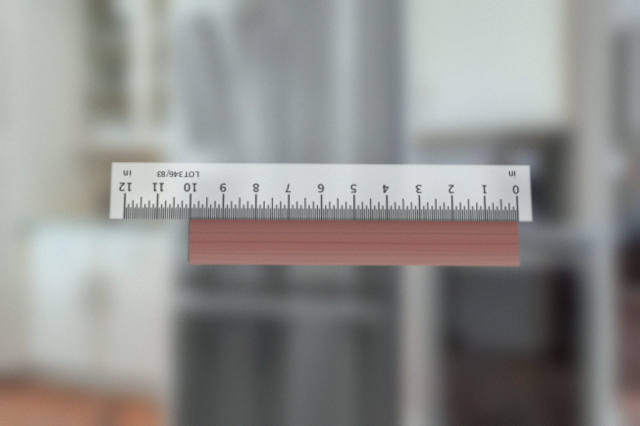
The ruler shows 10 in
